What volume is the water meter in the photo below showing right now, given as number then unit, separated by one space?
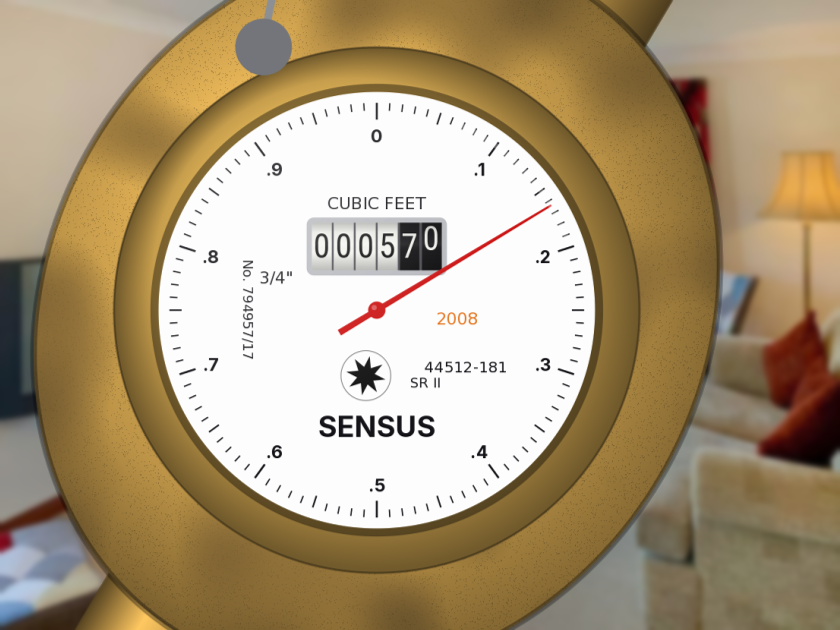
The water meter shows 570.16 ft³
